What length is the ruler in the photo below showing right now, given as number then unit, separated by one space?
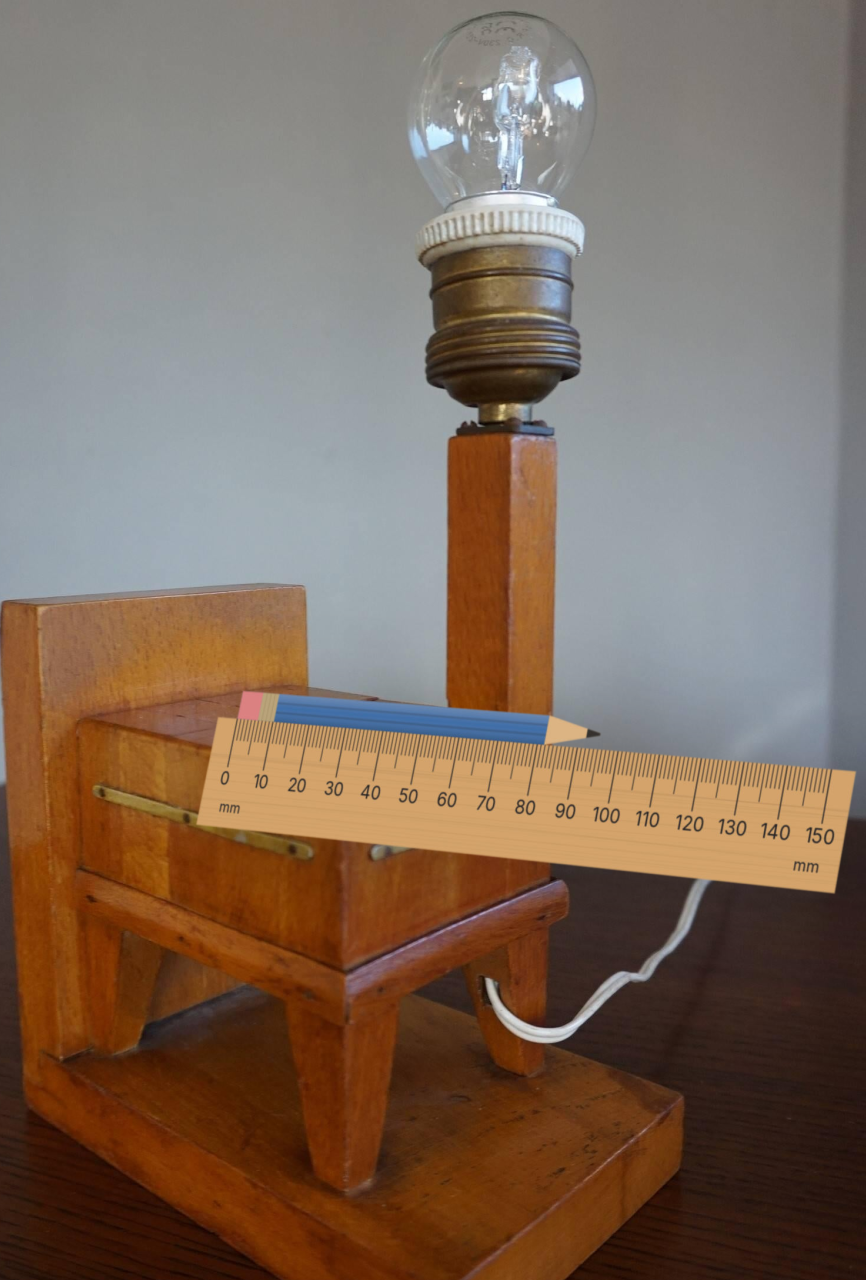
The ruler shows 95 mm
